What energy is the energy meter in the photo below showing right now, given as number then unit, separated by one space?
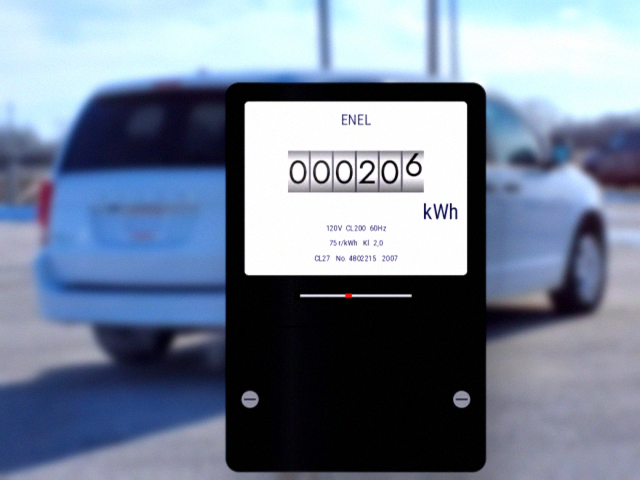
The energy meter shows 206 kWh
